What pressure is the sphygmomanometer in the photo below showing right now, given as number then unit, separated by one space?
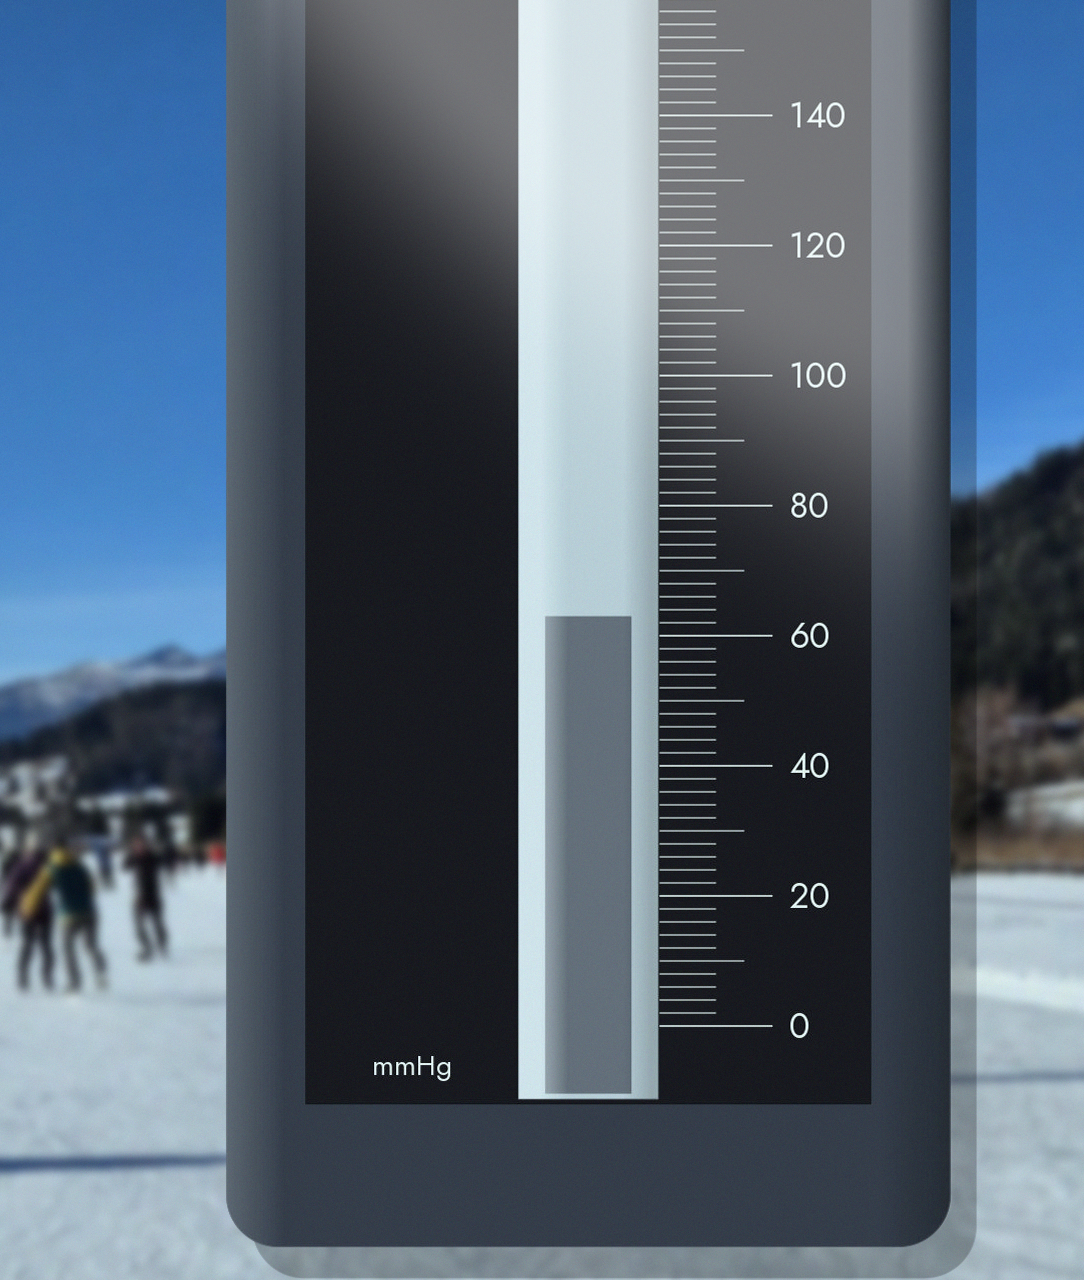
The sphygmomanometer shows 63 mmHg
